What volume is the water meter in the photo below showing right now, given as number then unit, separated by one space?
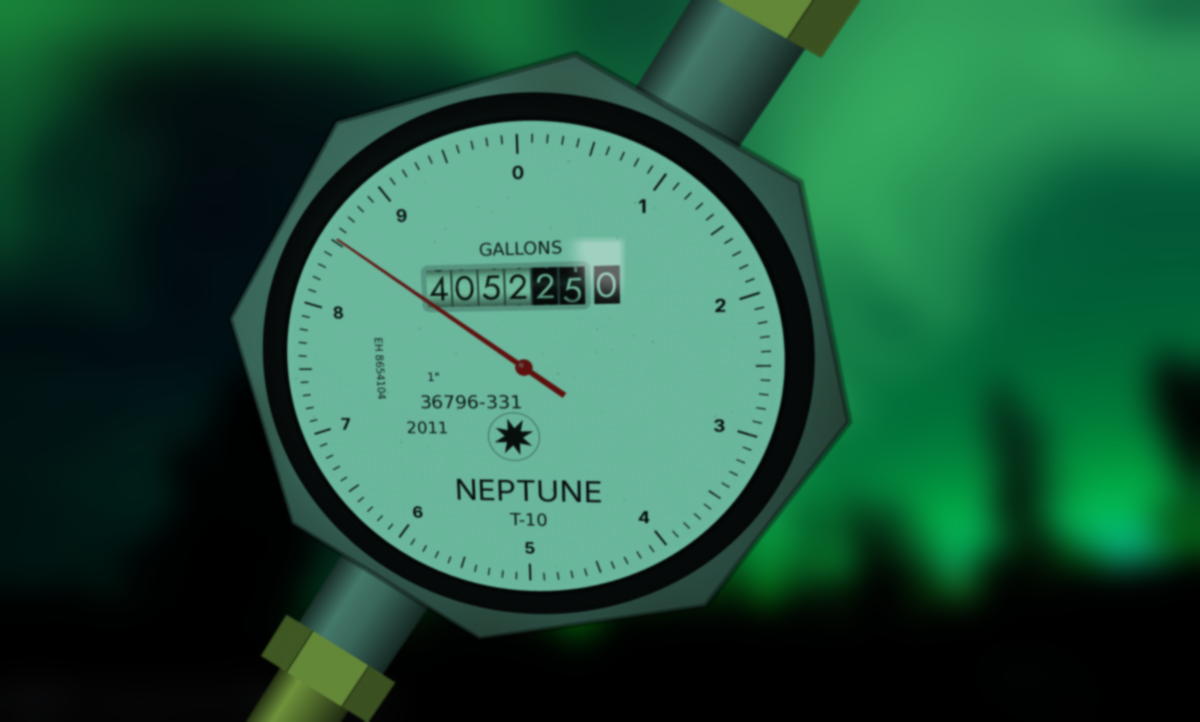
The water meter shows 4052248.5 gal
